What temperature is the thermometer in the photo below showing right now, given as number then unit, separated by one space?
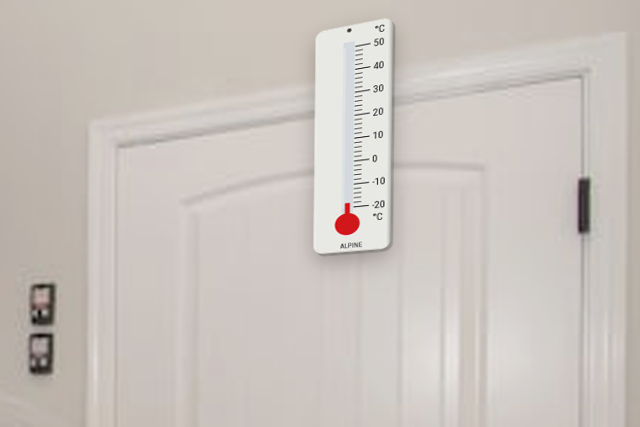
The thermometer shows -18 °C
